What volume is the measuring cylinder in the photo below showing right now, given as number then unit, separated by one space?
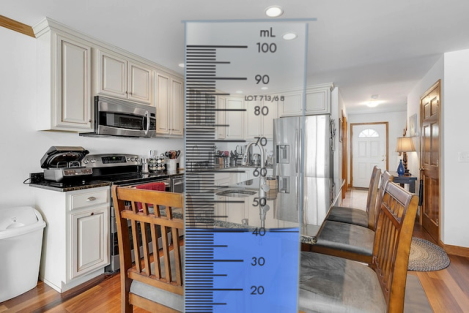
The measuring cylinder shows 40 mL
